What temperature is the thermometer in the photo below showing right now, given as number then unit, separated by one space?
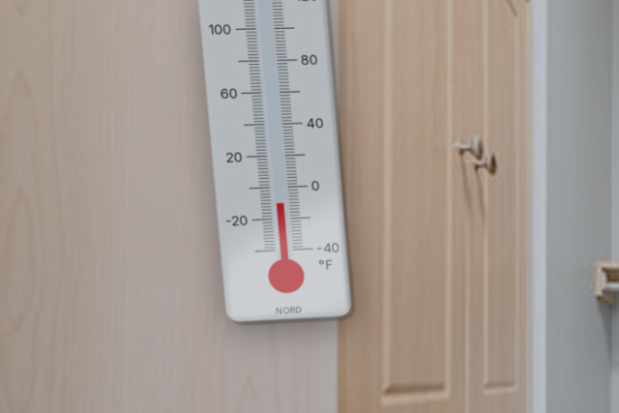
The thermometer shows -10 °F
